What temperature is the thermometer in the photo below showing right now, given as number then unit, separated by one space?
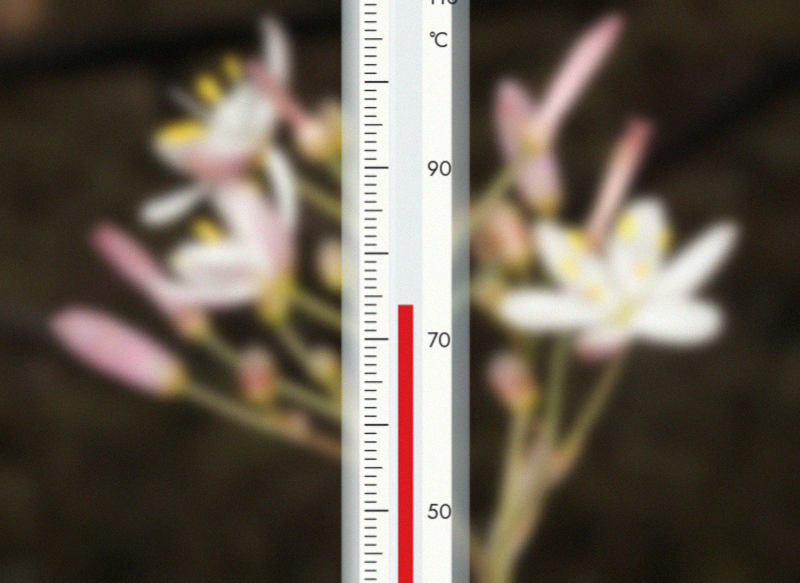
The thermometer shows 74 °C
